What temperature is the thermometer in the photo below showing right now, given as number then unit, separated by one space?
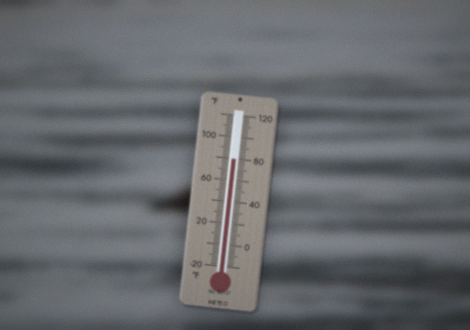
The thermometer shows 80 °F
